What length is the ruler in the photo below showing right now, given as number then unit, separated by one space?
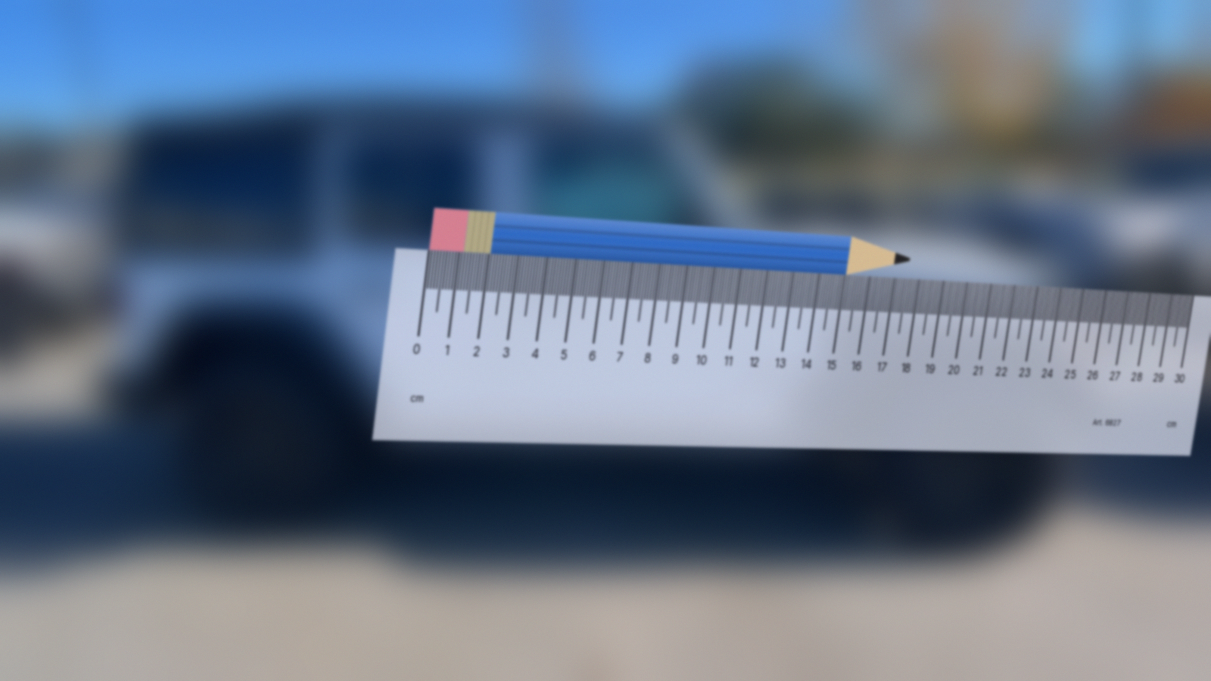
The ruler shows 17.5 cm
